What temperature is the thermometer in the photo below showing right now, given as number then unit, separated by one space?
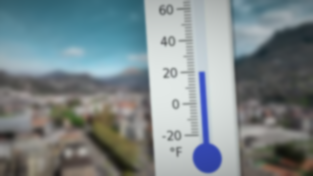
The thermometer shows 20 °F
